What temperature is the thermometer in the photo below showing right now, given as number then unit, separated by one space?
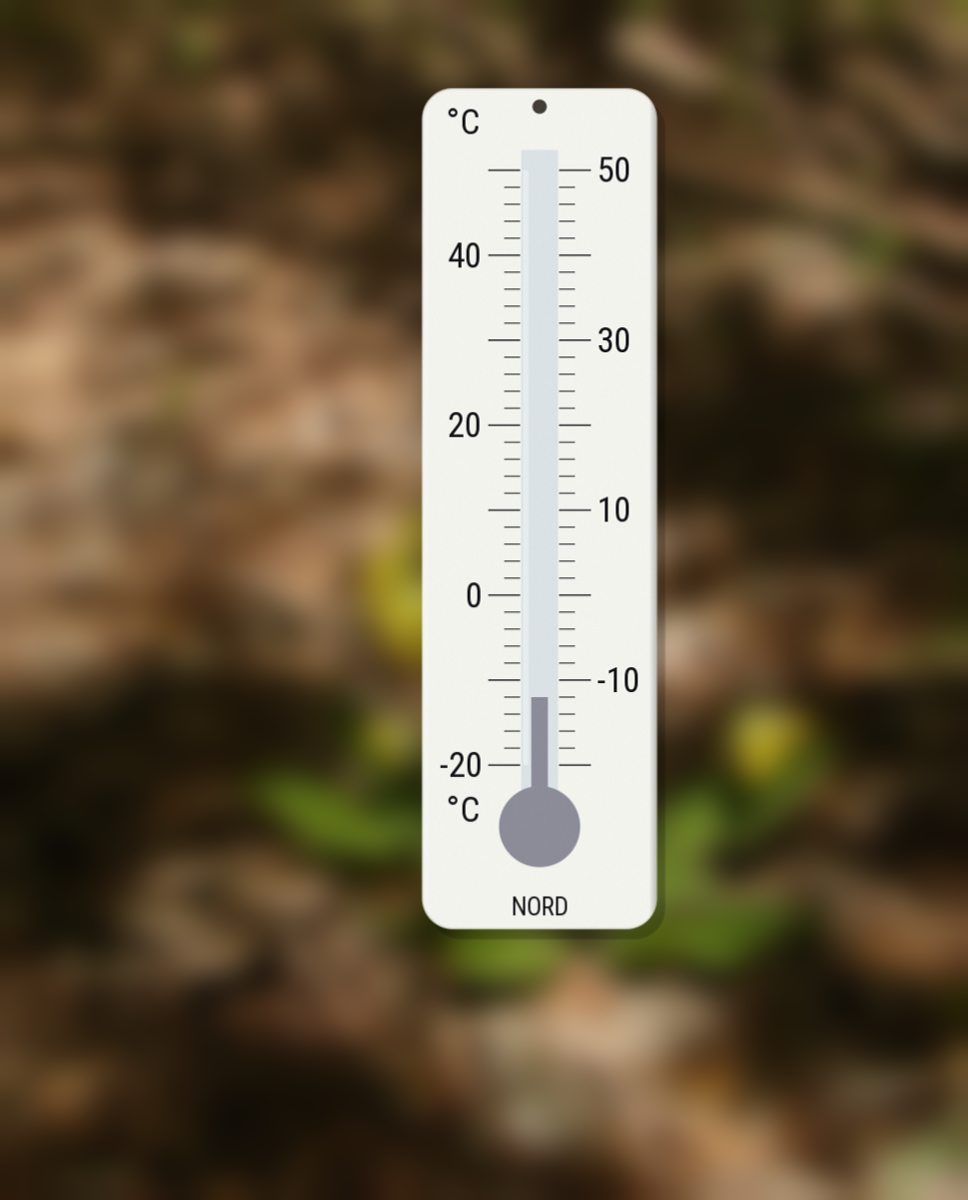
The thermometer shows -12 °C
